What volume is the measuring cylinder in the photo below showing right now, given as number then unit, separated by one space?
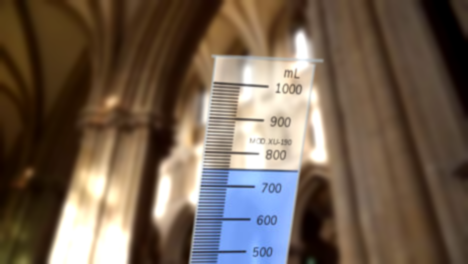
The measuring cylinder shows 750 mL
